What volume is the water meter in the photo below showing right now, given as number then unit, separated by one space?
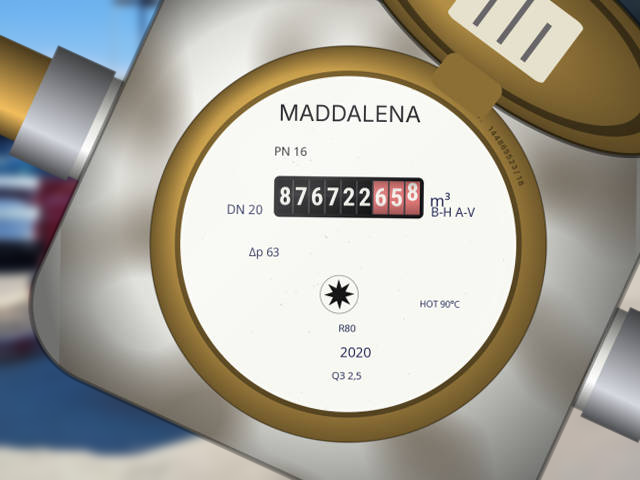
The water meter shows 876722.658 m³
